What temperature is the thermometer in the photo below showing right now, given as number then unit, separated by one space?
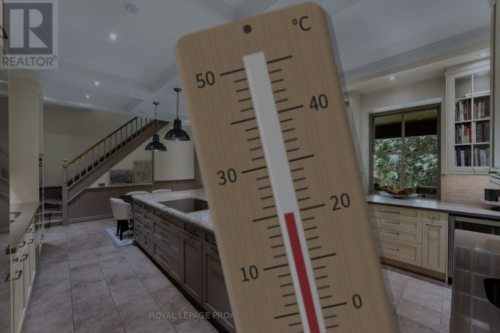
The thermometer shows 20 °C
